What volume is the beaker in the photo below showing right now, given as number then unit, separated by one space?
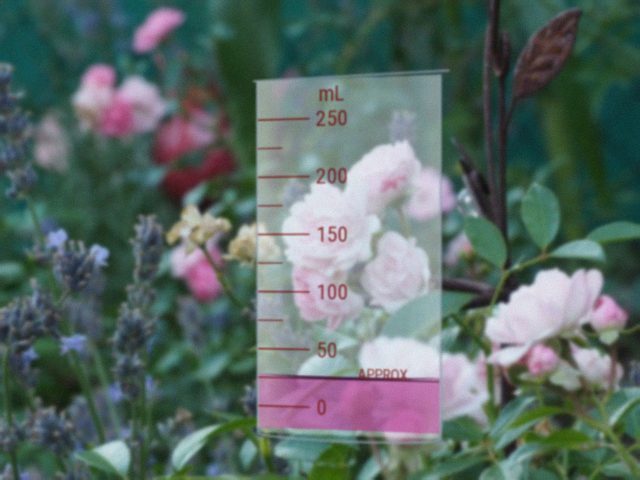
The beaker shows 25 mL
